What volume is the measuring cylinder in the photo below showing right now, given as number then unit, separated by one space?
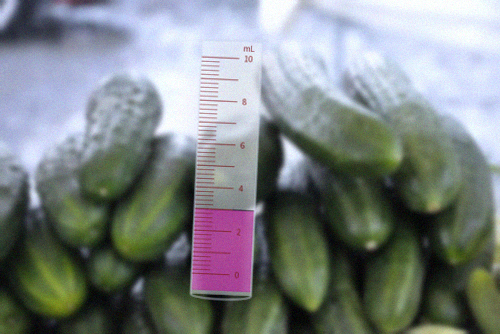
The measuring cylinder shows 3 mL
